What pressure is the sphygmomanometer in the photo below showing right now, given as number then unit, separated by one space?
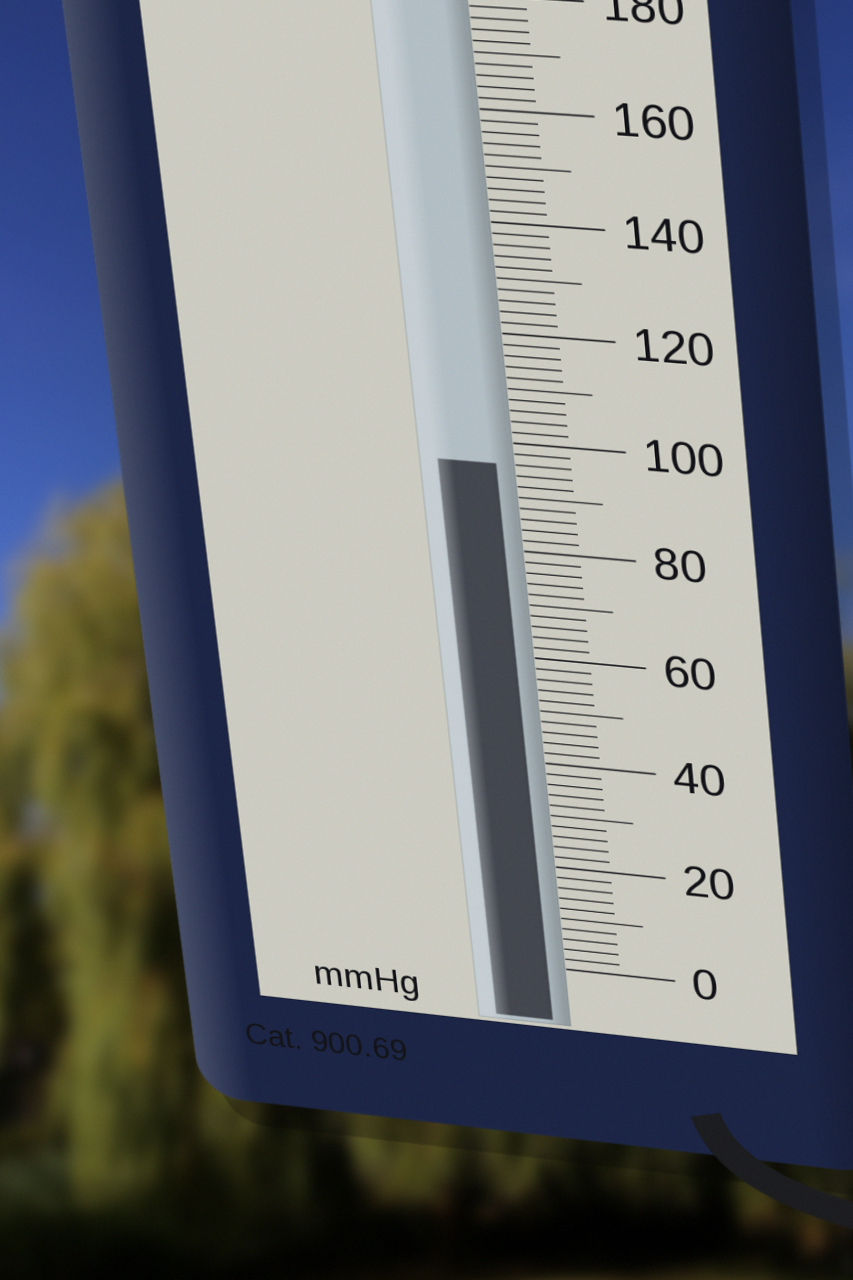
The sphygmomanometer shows 96 mmHg
